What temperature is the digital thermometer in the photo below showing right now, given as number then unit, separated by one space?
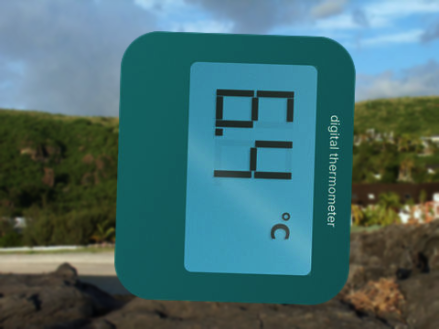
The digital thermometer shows 6.4 °C
